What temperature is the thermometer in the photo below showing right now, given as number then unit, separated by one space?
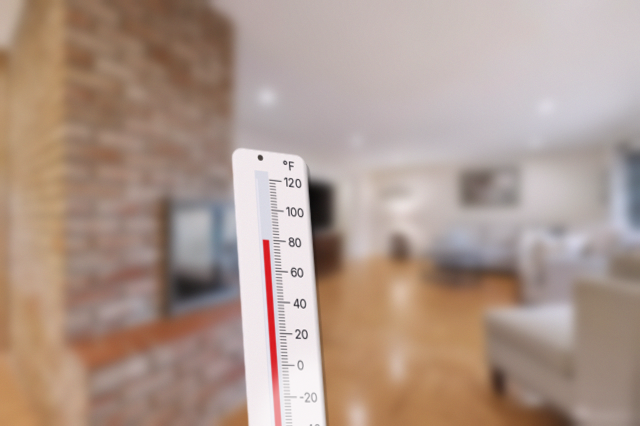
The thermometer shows 80 °F
